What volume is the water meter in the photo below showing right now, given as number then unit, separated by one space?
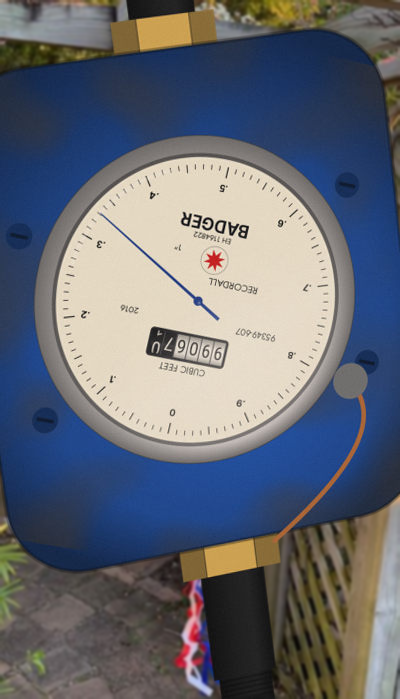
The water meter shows 990670.33 ft³
